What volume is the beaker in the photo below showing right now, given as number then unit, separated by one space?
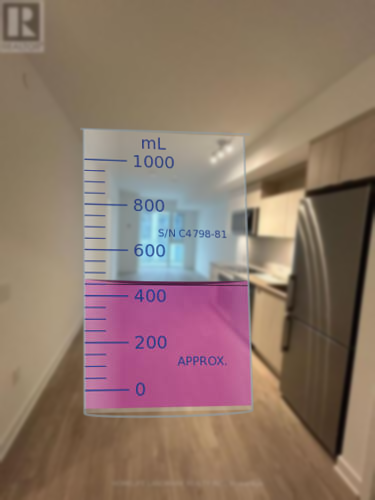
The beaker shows 450 mL
